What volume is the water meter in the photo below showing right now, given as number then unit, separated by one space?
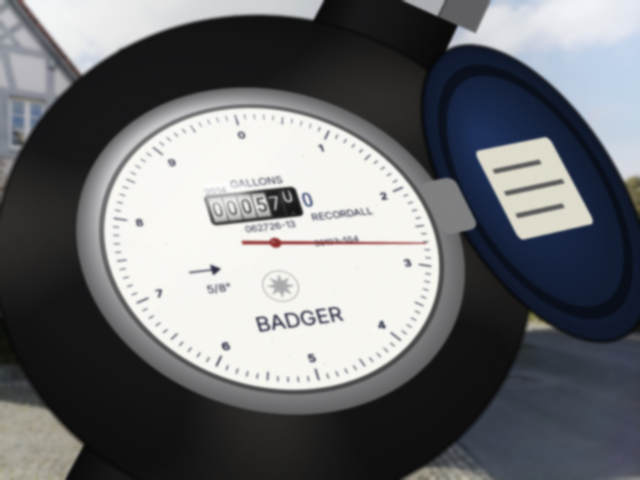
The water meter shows 5702.7 gal
